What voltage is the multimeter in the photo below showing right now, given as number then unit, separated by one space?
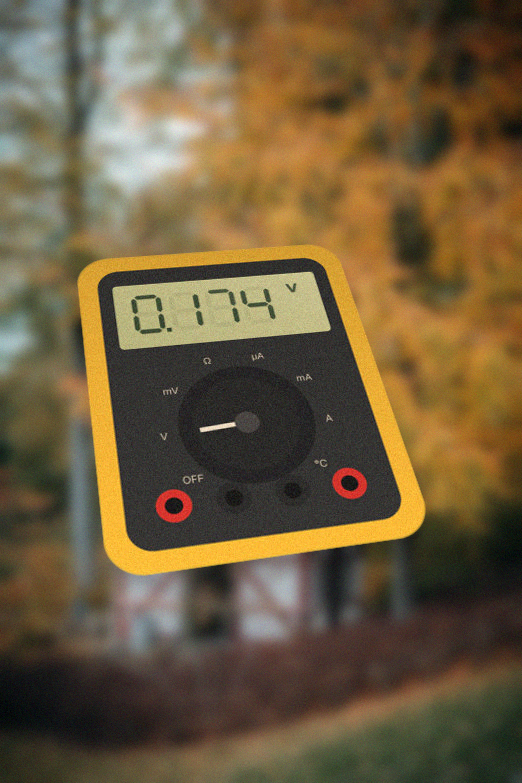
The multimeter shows 0.174 V
